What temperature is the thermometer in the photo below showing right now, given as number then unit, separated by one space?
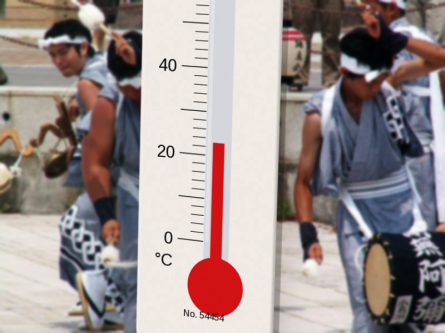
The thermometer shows 23 °C
